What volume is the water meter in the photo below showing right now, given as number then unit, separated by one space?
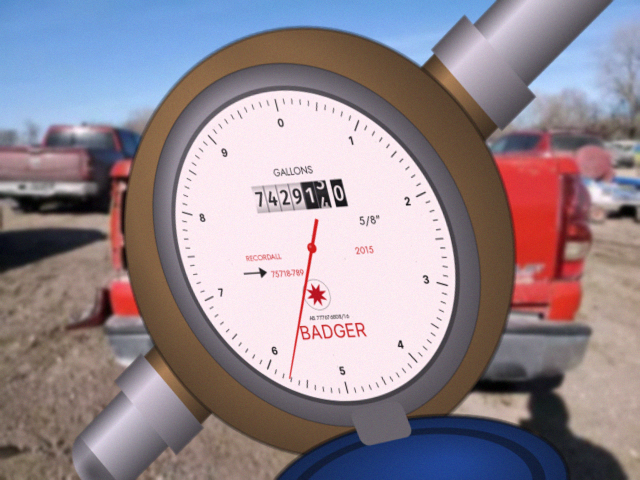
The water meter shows 7429135.7 gal
